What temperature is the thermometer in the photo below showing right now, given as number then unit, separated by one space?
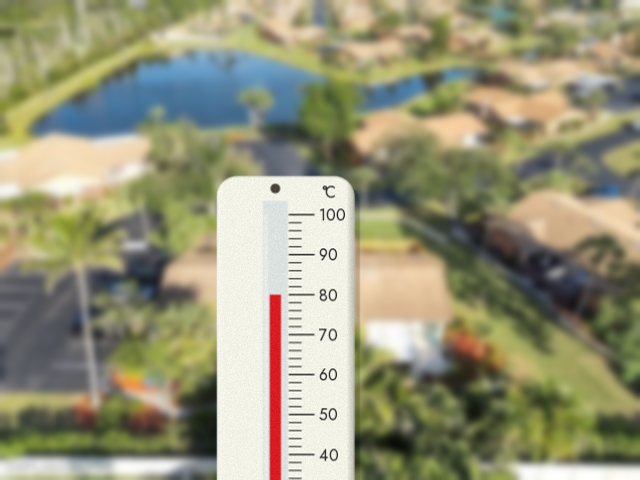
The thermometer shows 80 °C
